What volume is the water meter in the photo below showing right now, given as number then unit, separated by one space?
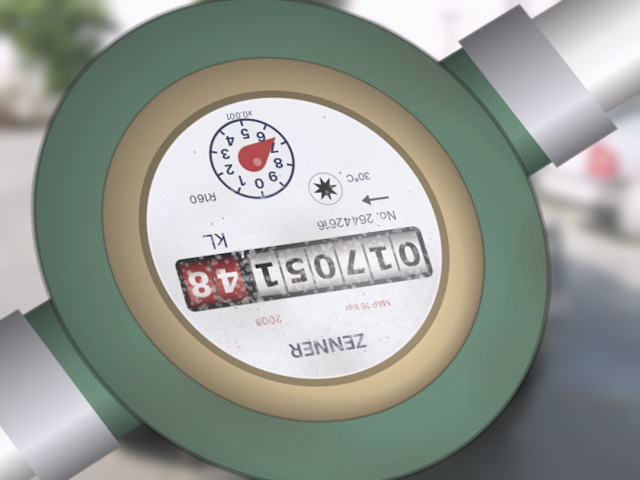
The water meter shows 17051.486 kL
